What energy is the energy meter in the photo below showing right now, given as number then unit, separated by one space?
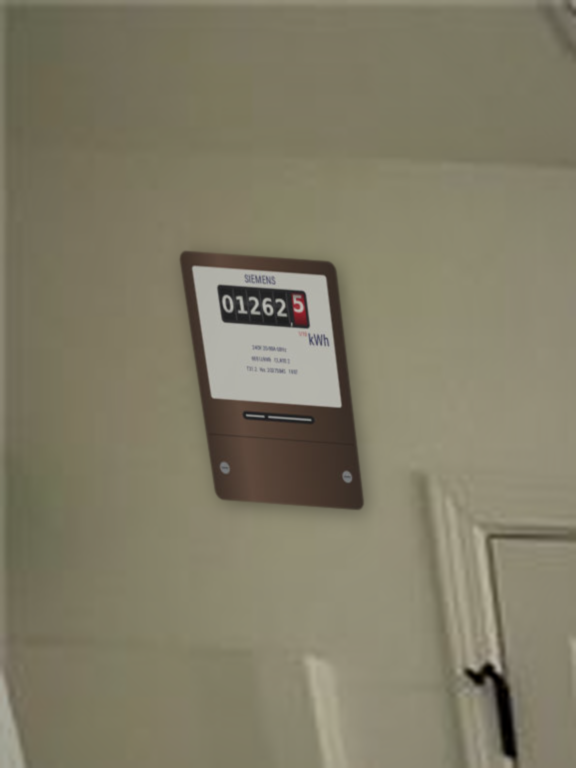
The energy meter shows 1262.5 kWh
